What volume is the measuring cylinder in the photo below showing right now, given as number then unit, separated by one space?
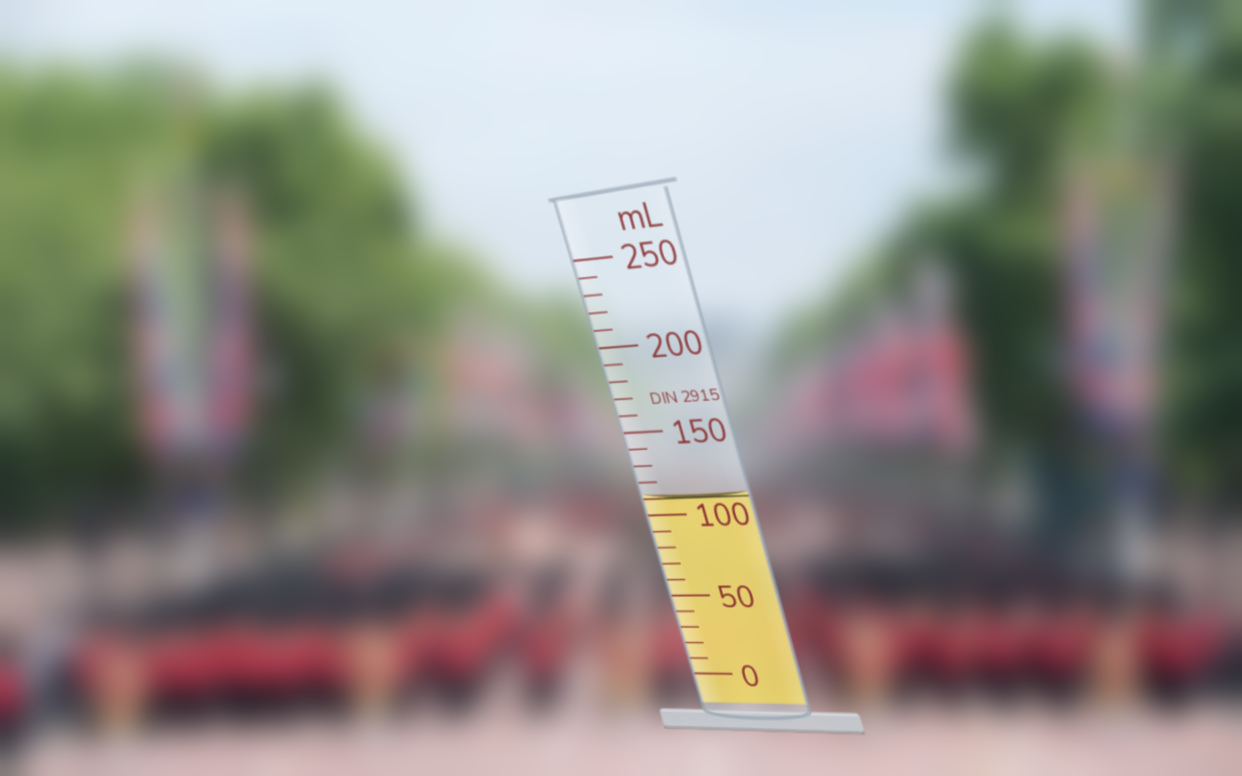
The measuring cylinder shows 110 mL
